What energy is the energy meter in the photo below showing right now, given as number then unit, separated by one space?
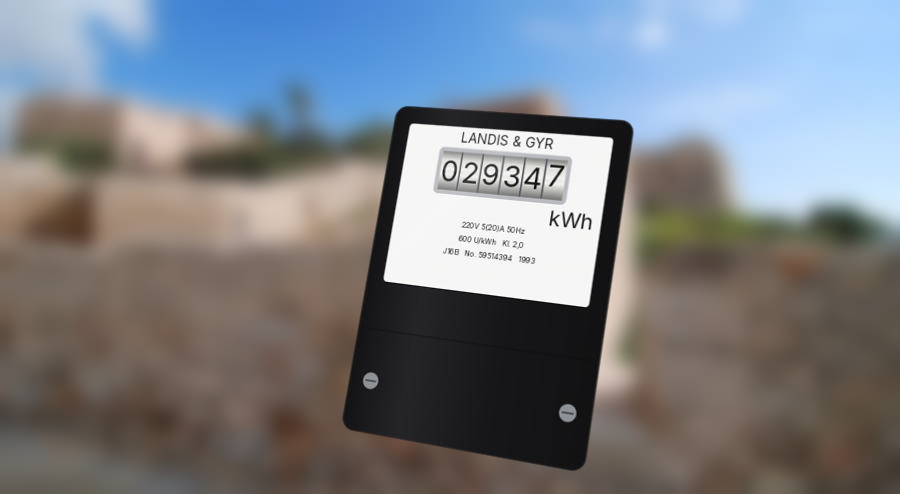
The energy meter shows 29347 kWh
